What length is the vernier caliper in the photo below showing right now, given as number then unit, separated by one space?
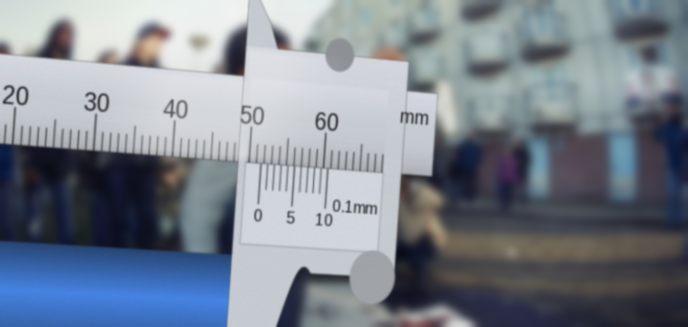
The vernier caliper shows 51.6 mm
